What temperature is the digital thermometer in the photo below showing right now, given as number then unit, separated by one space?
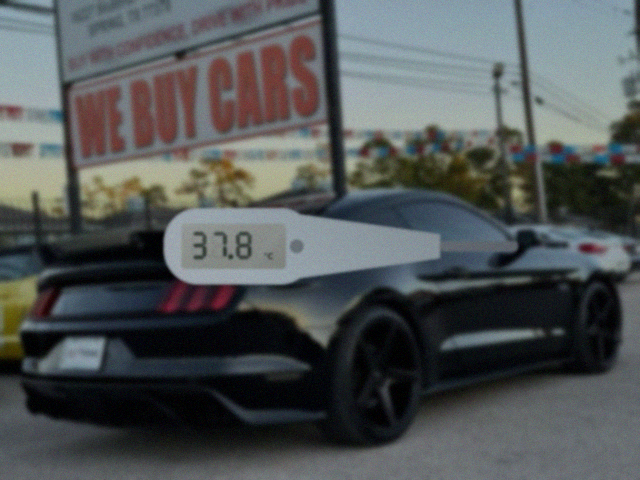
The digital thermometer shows 37.8 °C
